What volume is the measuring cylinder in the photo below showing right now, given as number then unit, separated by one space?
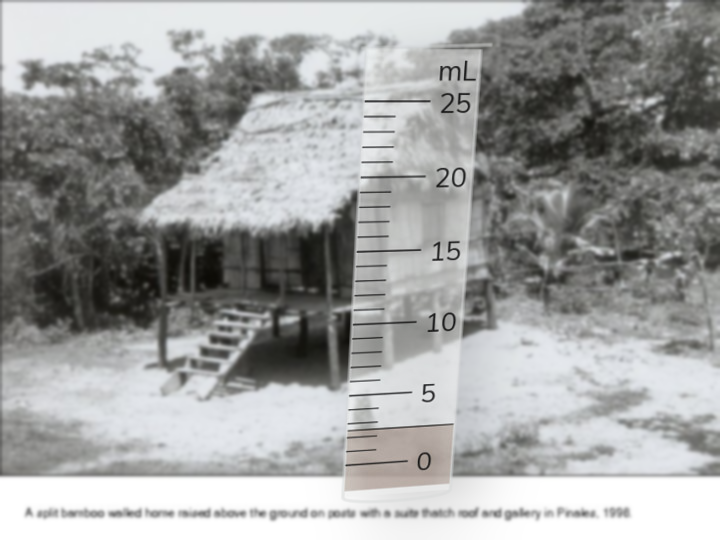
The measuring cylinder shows 2.5 mL
